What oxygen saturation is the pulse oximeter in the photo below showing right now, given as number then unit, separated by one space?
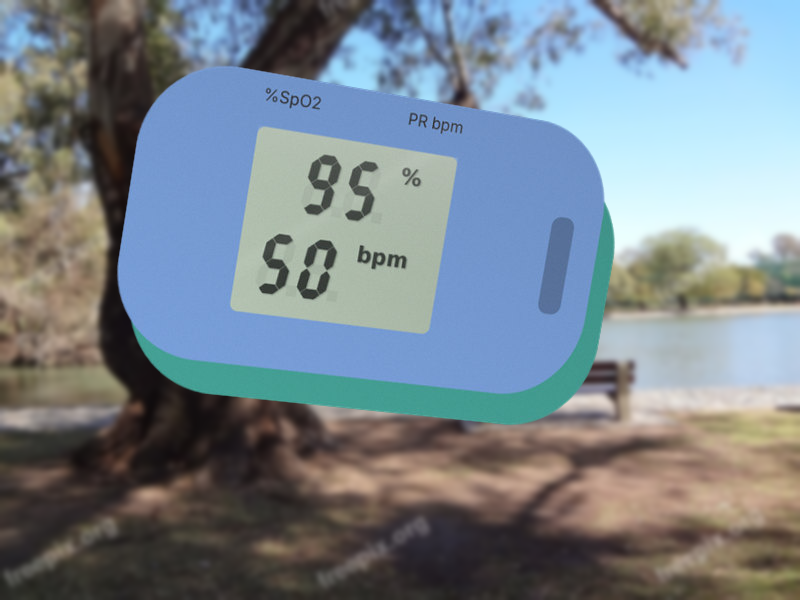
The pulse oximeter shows 95 %
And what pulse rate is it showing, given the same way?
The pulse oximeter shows 50 bpm
